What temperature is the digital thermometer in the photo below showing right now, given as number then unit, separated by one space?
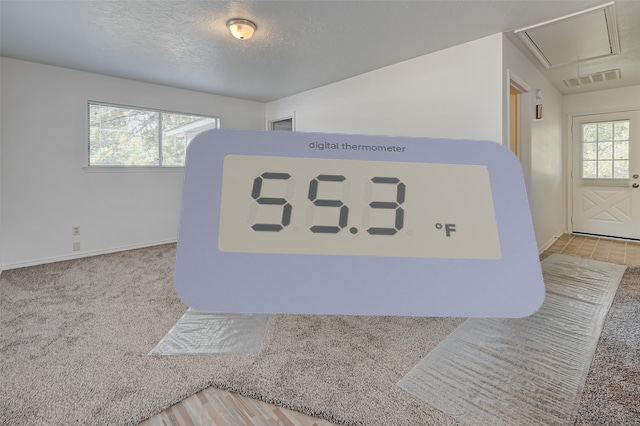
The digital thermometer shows 55.3 °F
